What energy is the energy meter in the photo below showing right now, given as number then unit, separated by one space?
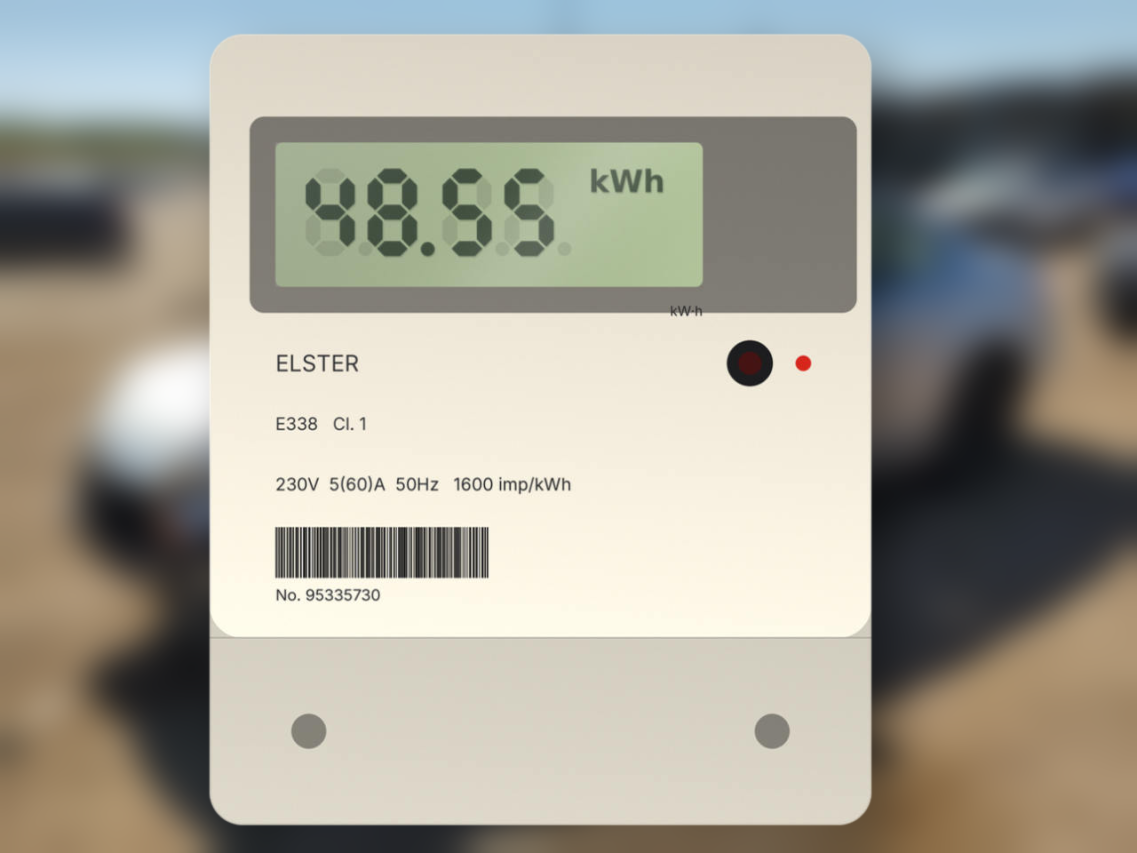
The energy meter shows 48.55 kWh
